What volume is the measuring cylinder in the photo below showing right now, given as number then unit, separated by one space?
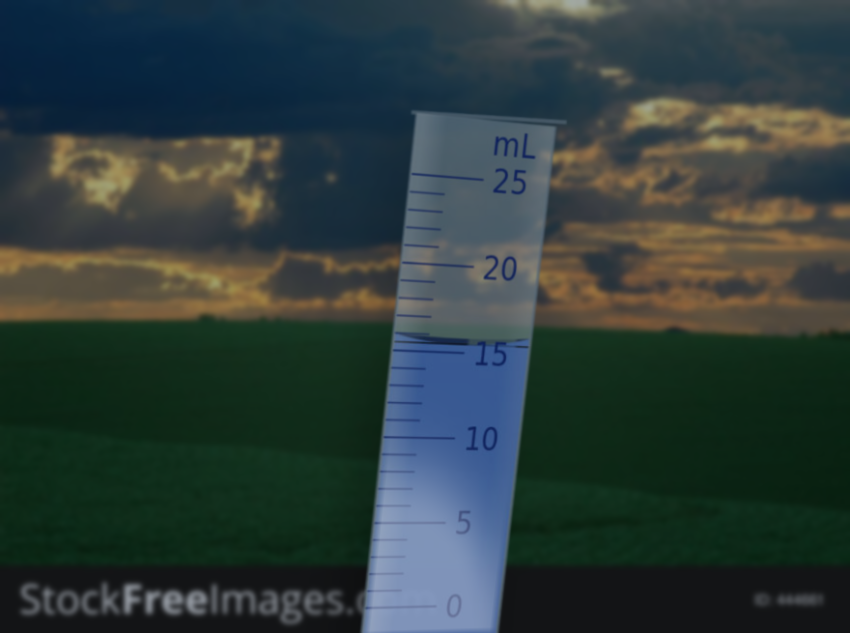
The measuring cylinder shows 15.5 mL
